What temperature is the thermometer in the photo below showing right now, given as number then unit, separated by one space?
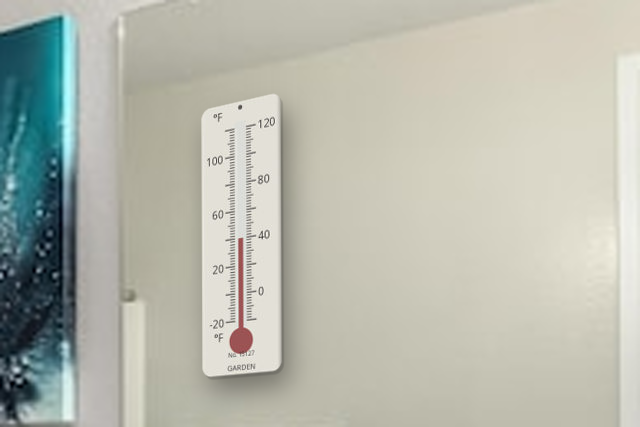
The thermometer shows 40 °F
